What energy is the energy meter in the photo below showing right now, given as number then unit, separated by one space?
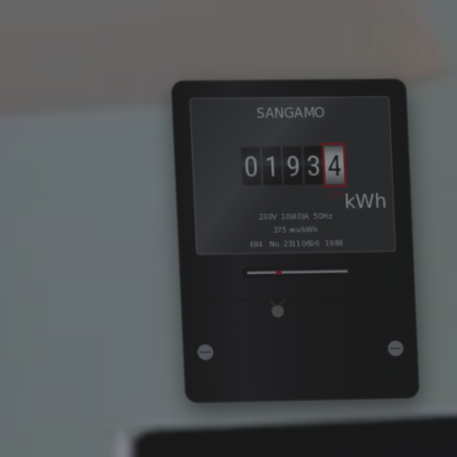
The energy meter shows 193.4 kWh
